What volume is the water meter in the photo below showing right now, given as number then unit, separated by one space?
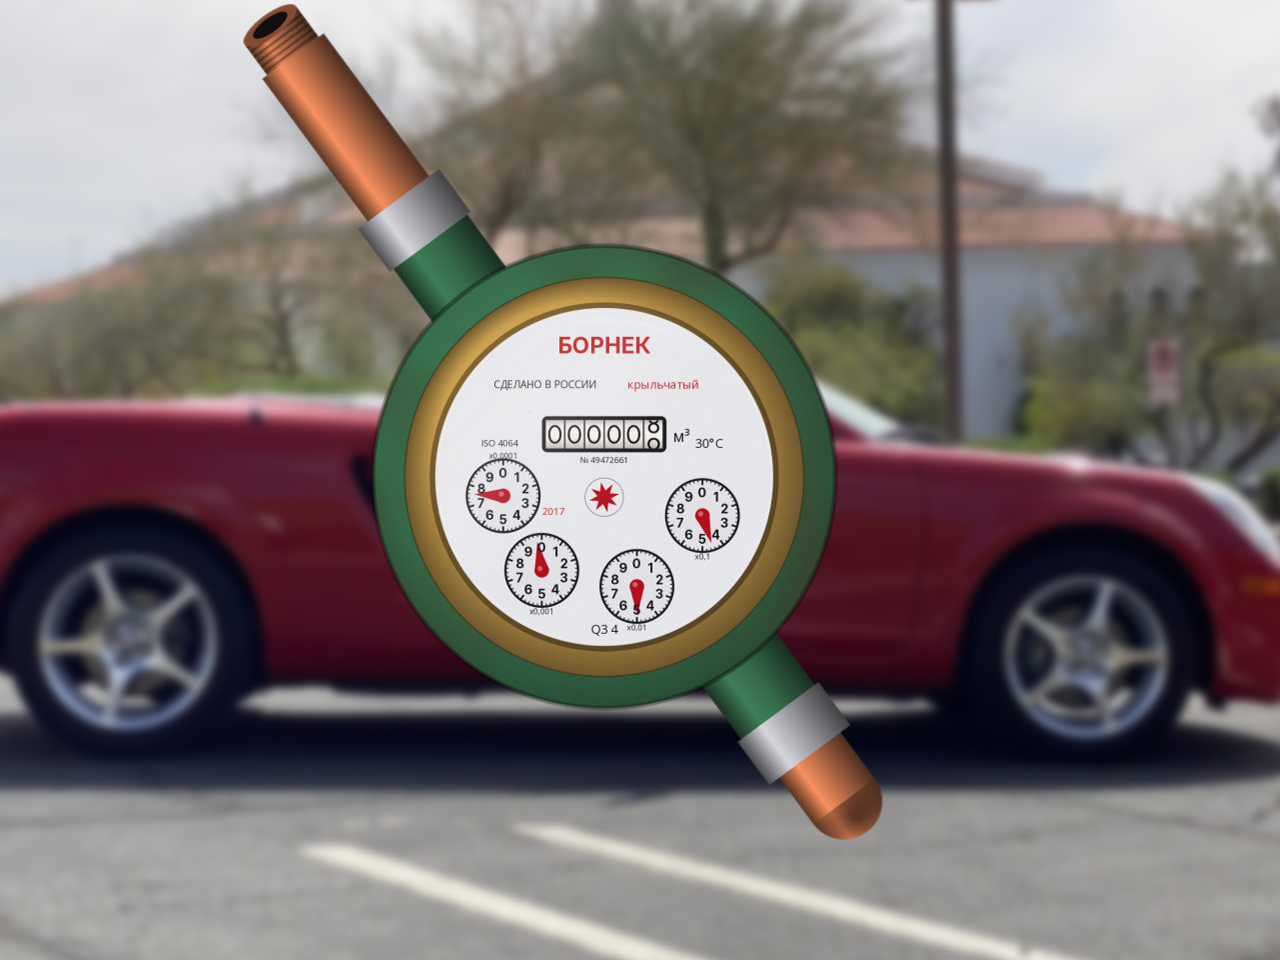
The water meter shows 8.4497 m³
